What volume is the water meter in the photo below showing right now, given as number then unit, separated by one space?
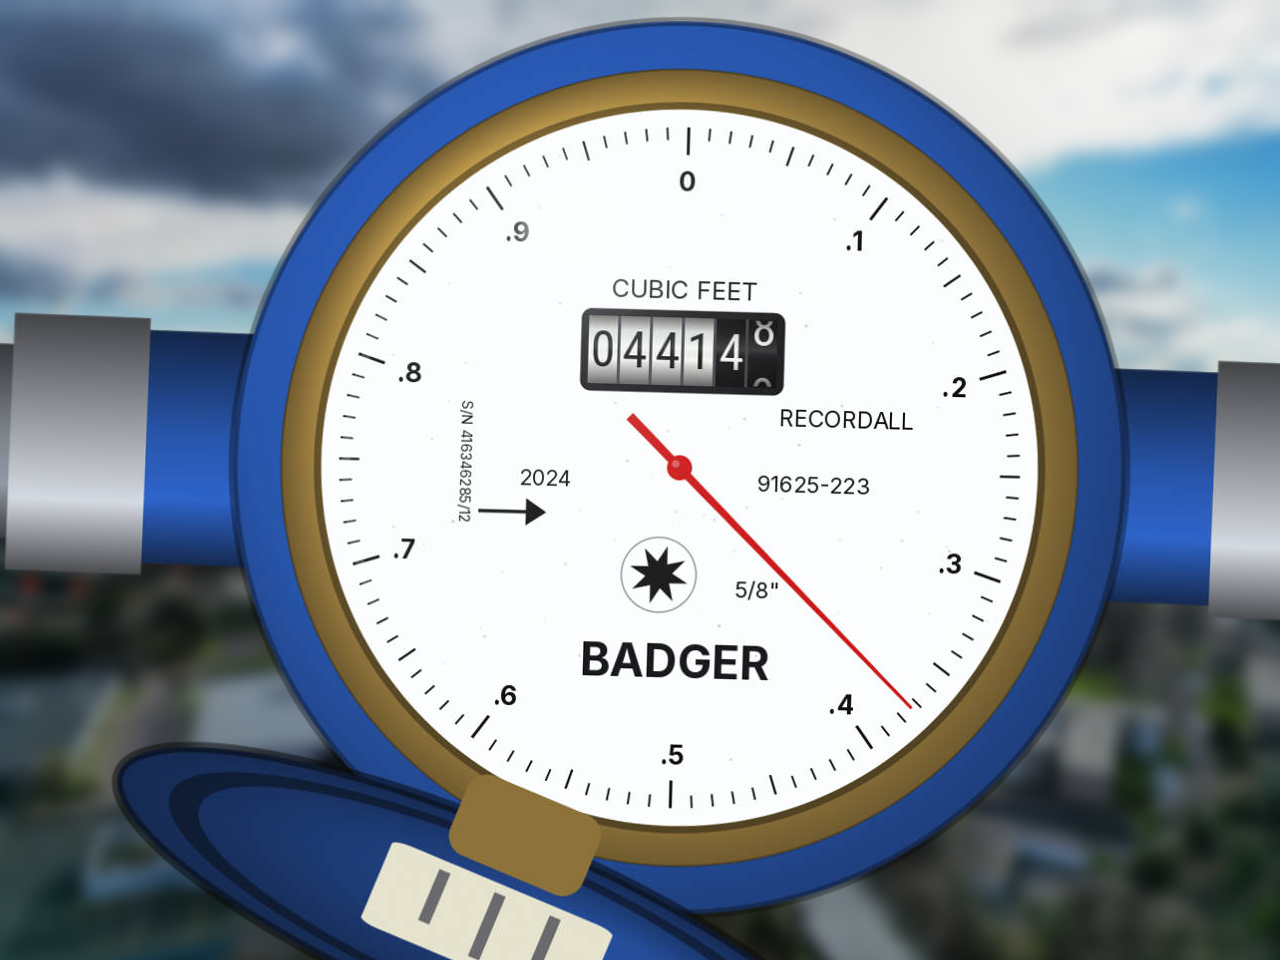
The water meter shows 44148.37 ft³
